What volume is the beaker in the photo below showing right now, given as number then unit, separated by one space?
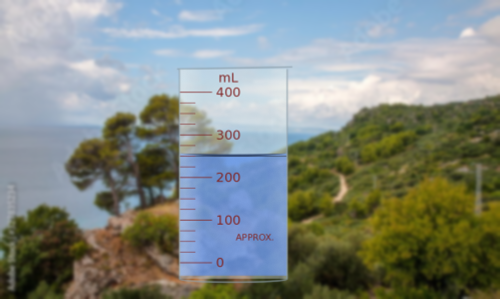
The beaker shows 250 mL
